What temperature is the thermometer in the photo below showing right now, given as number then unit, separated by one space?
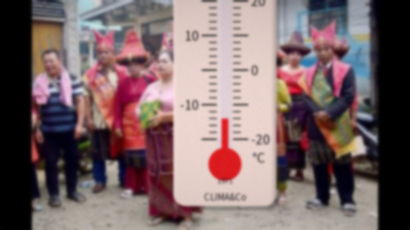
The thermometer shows -14 °C
